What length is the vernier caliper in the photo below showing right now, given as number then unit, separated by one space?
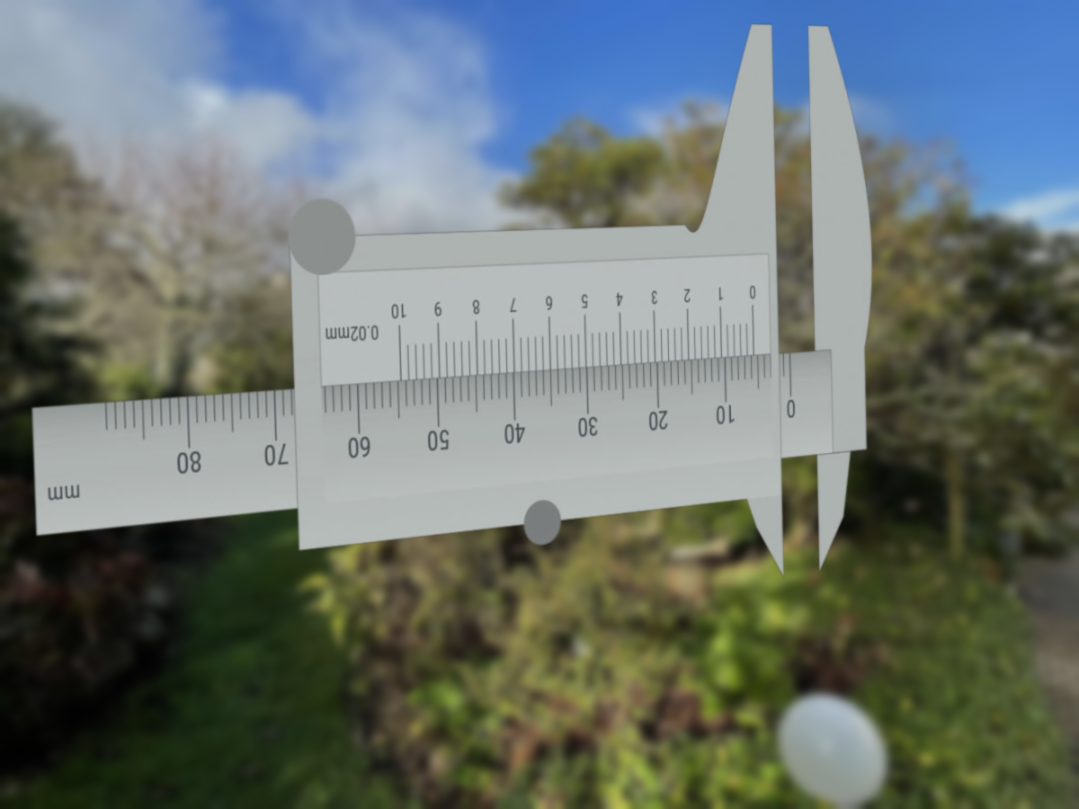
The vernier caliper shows 5.6 mm
